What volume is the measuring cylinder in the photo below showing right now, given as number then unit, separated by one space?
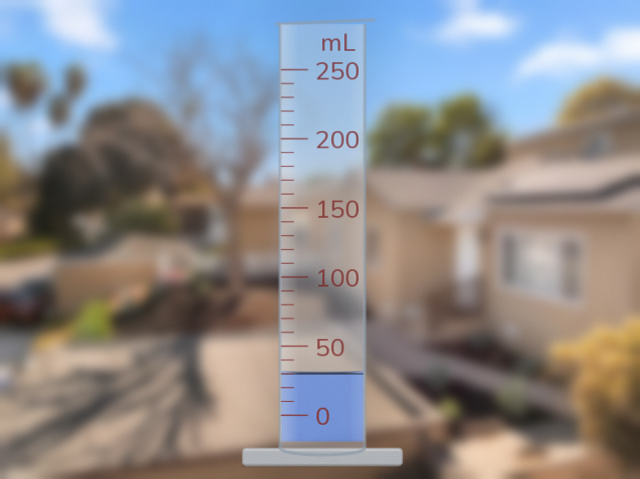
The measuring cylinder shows 30 mL
